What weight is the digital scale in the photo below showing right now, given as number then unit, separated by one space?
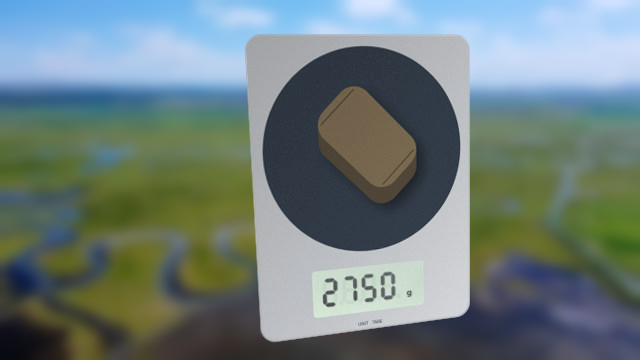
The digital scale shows 2750 g
